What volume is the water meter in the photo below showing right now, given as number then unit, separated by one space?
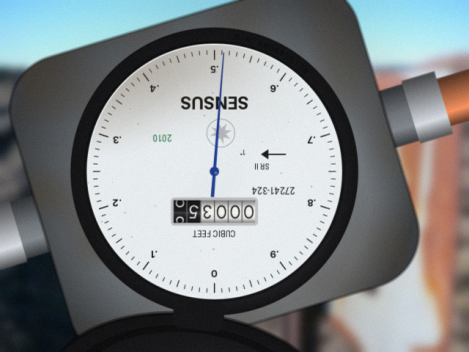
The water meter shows 358.51 ft³
